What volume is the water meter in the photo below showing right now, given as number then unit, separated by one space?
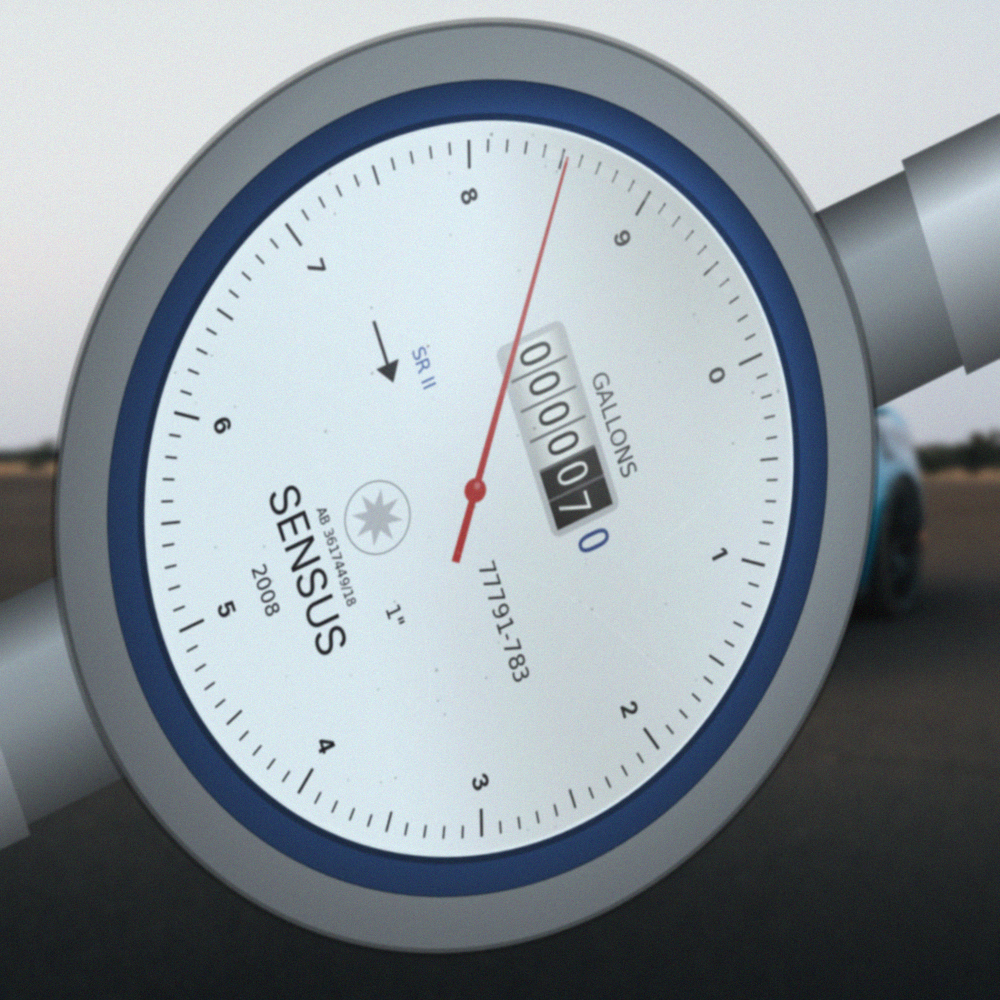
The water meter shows 68.5 gal
